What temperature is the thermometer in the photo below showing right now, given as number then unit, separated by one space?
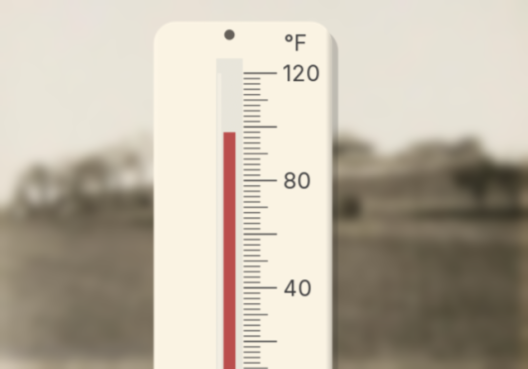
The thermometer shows 98 °F
